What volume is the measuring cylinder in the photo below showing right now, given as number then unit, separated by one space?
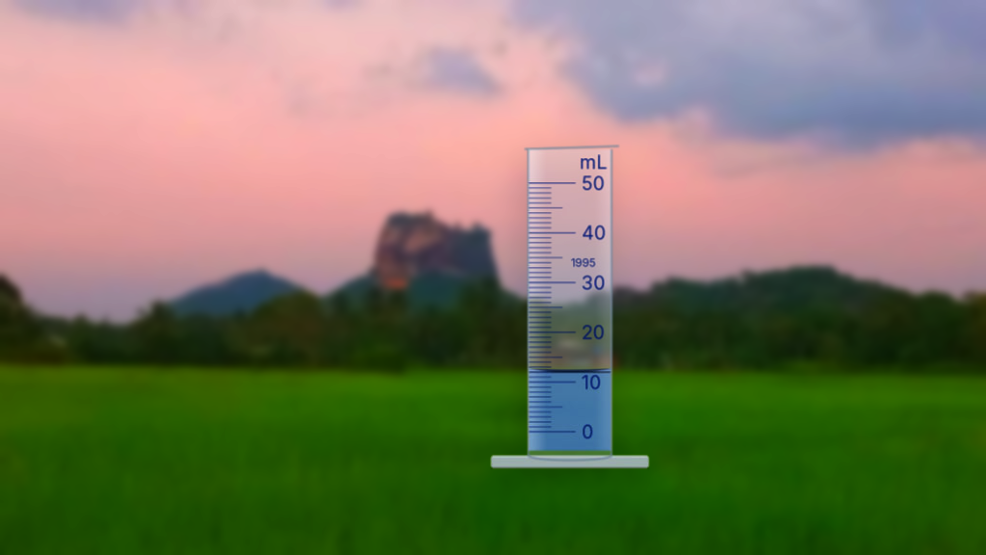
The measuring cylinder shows 12 mL
